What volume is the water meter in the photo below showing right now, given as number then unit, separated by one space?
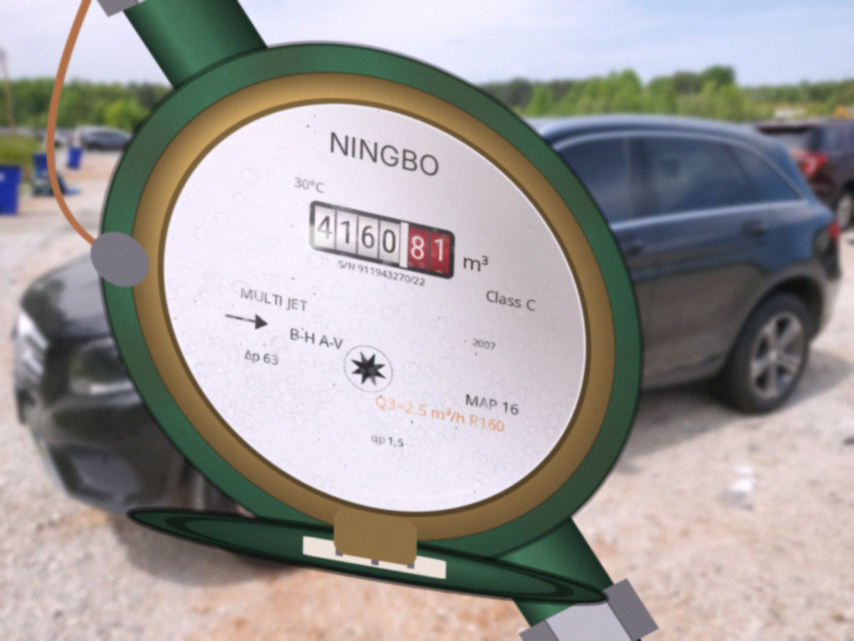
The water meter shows 4160.81 m³
